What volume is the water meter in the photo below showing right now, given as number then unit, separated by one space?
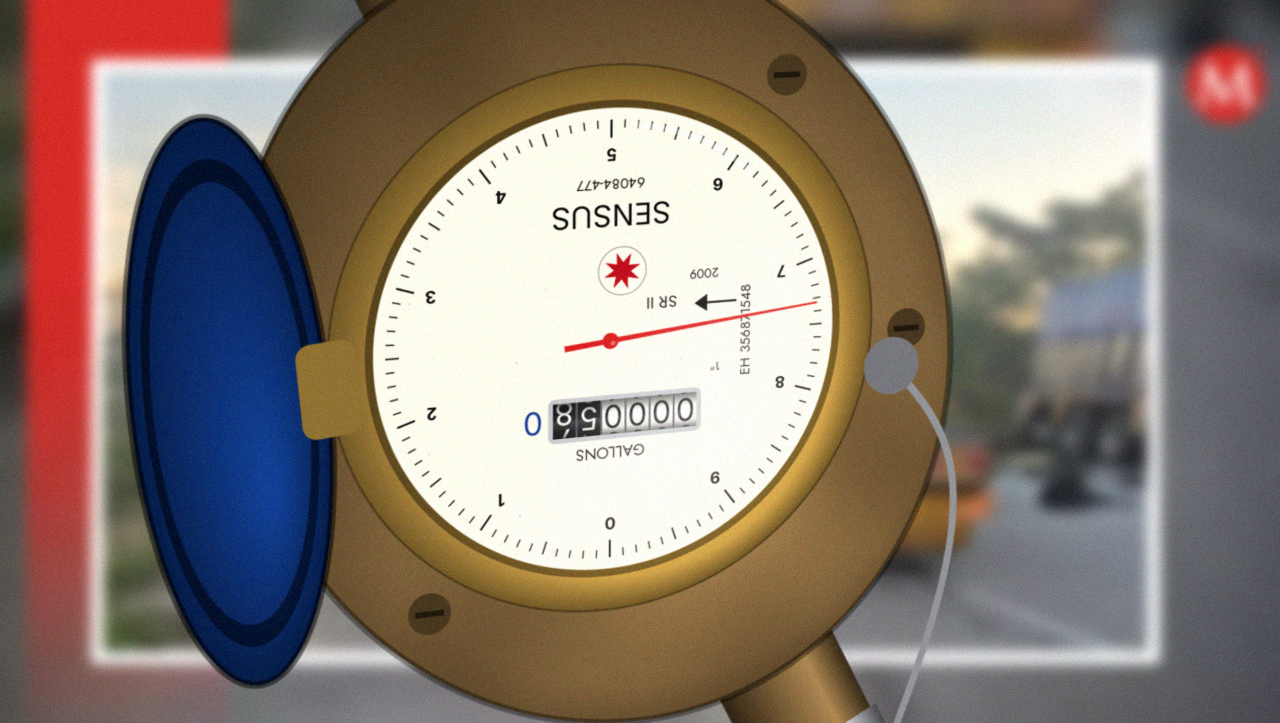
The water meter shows 577.3 gal
